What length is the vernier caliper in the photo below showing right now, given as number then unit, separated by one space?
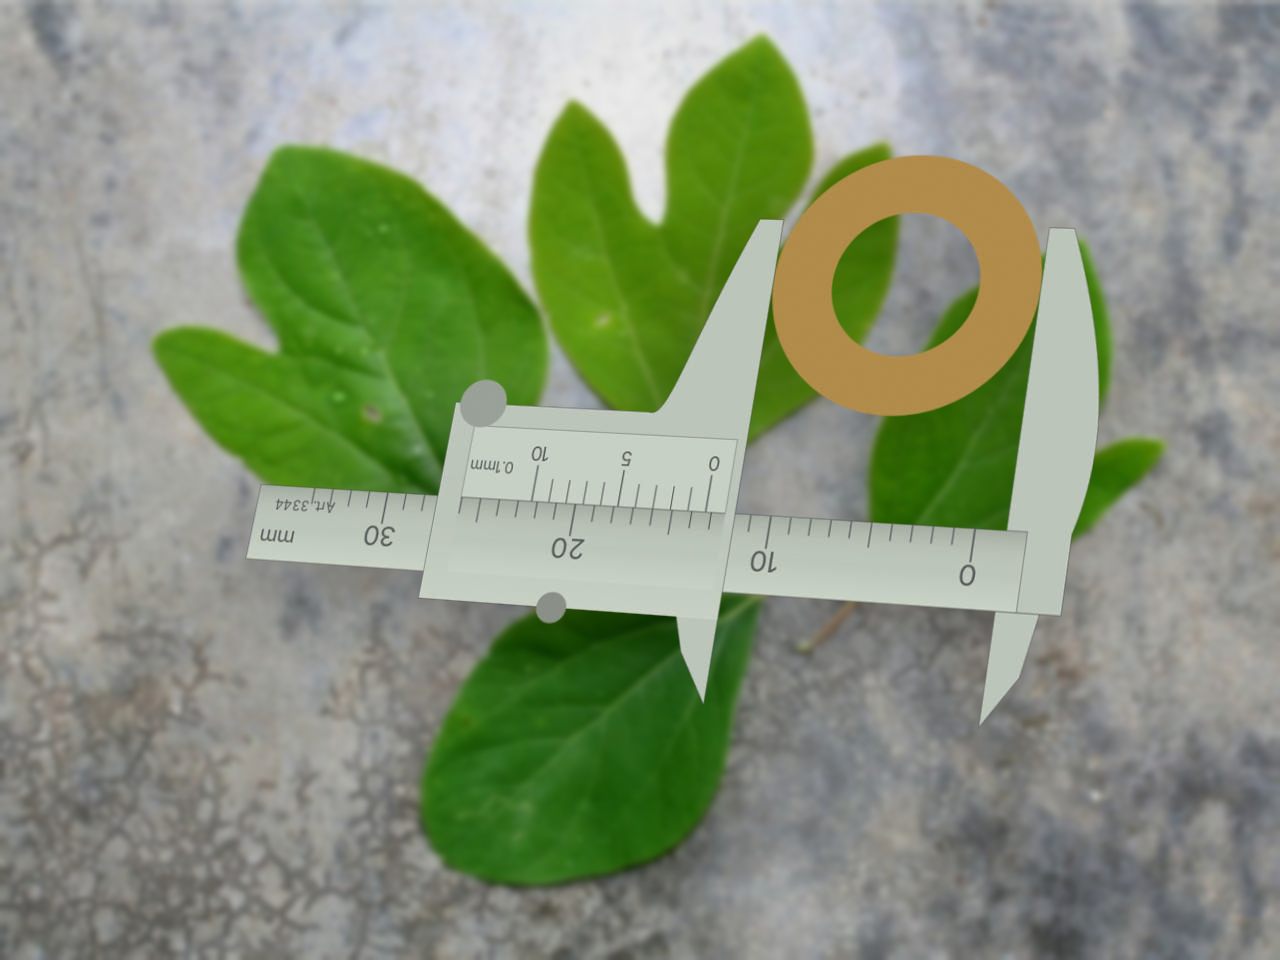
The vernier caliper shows 13.3 mm
